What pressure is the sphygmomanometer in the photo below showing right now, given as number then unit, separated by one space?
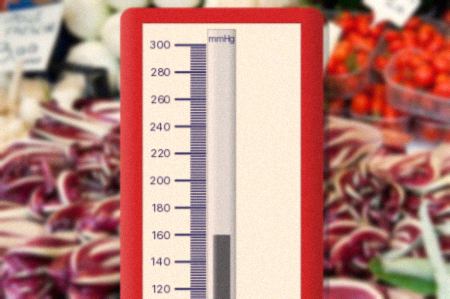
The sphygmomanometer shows 160 mmHg
